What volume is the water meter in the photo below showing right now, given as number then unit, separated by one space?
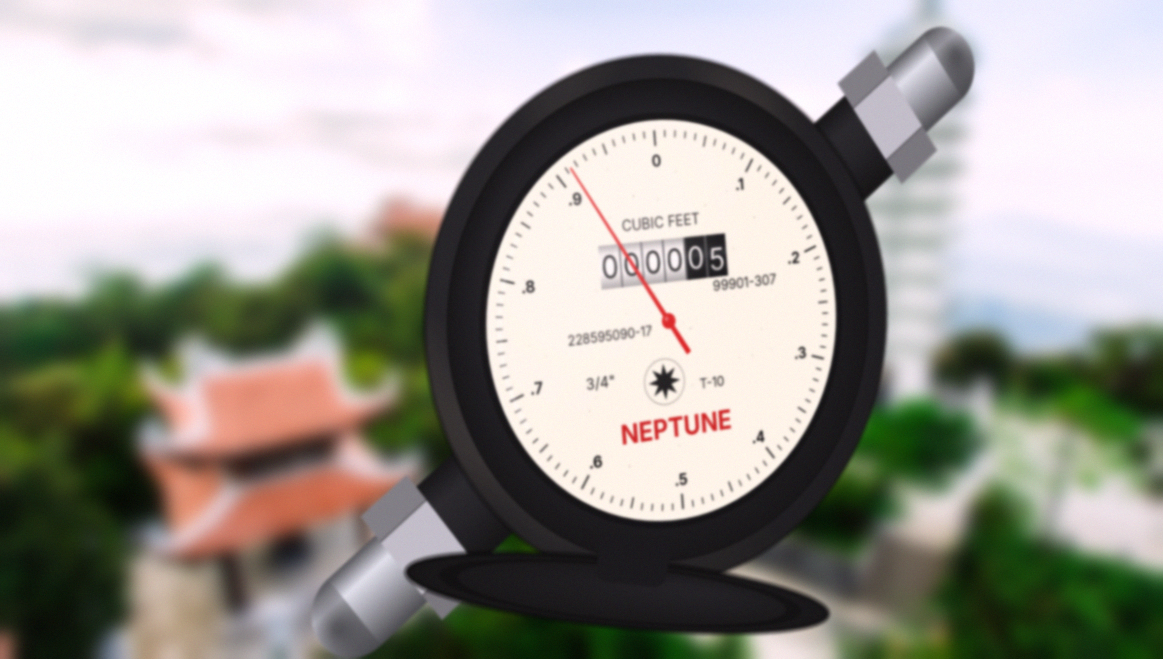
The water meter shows 4.91 ft³
